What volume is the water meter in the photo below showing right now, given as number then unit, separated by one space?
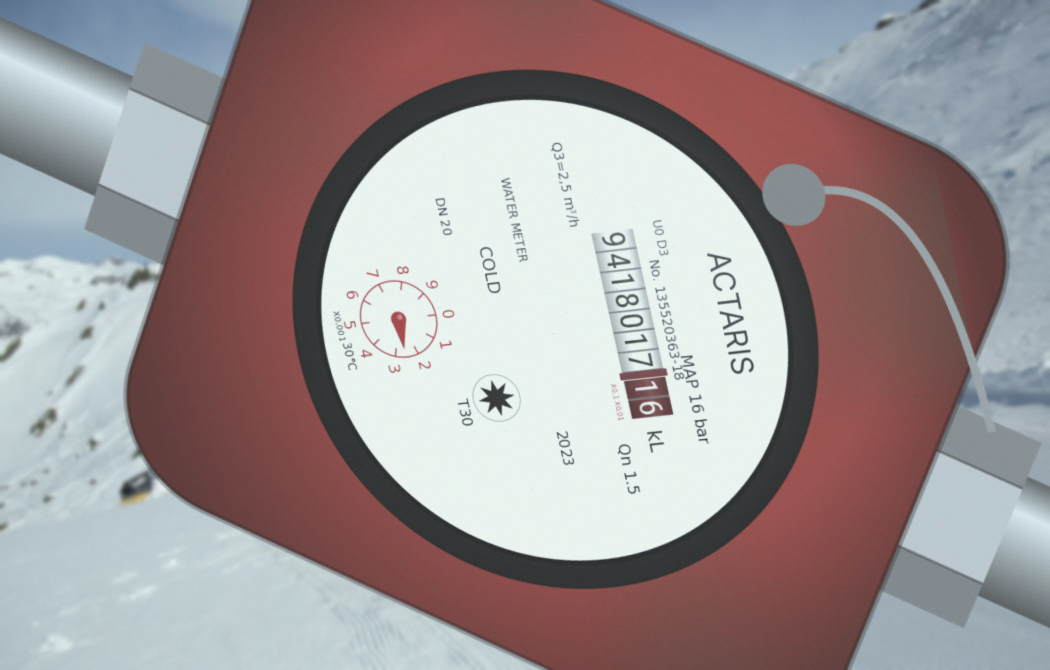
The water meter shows 9418017.162 kL
